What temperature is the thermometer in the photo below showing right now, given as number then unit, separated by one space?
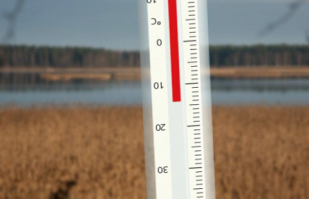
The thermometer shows 14 °C
